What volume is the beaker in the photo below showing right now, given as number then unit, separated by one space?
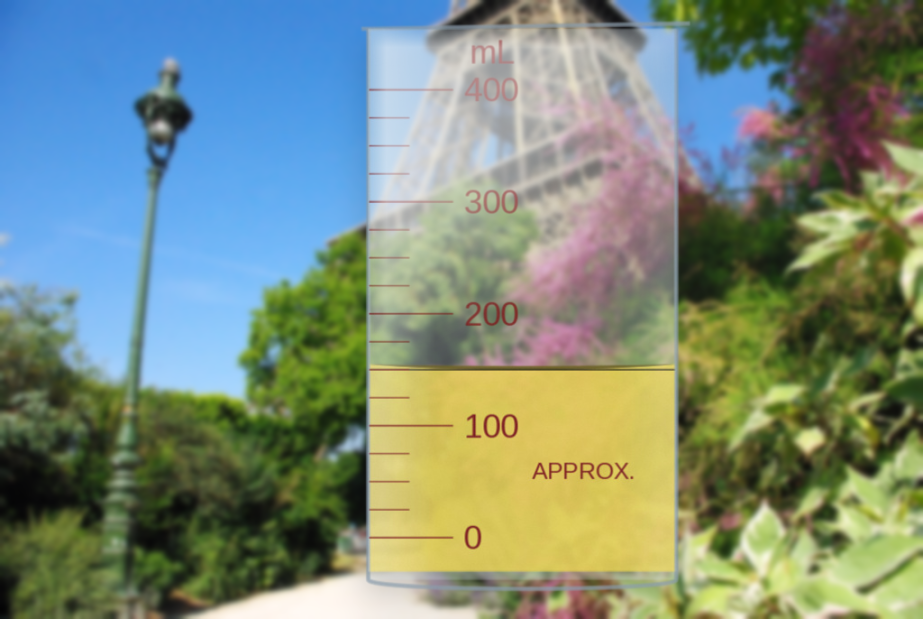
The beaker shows 150 mL
